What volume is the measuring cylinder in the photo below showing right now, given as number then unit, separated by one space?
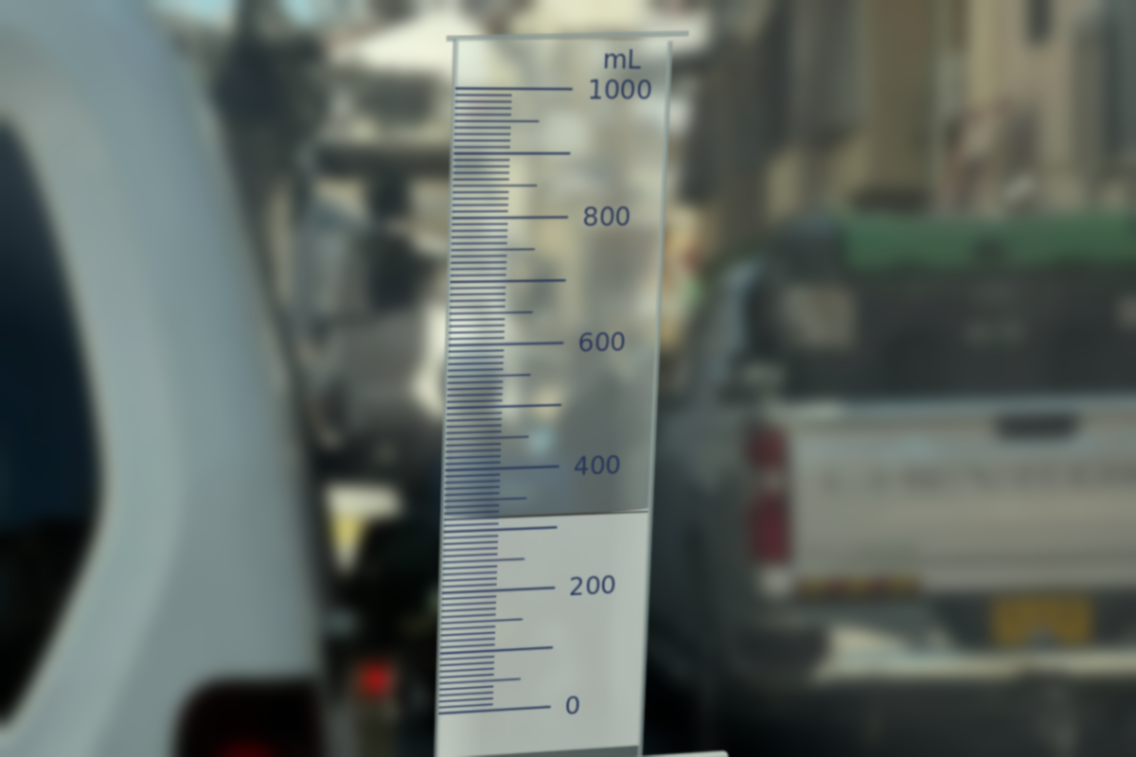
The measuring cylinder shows 320 mL
